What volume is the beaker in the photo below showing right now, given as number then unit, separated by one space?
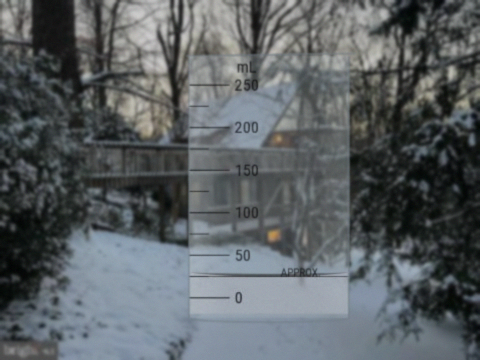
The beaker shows 25 mL
